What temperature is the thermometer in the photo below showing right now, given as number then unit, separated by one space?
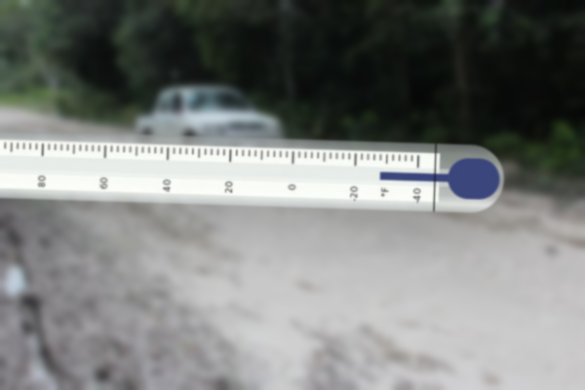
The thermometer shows -28 °F
